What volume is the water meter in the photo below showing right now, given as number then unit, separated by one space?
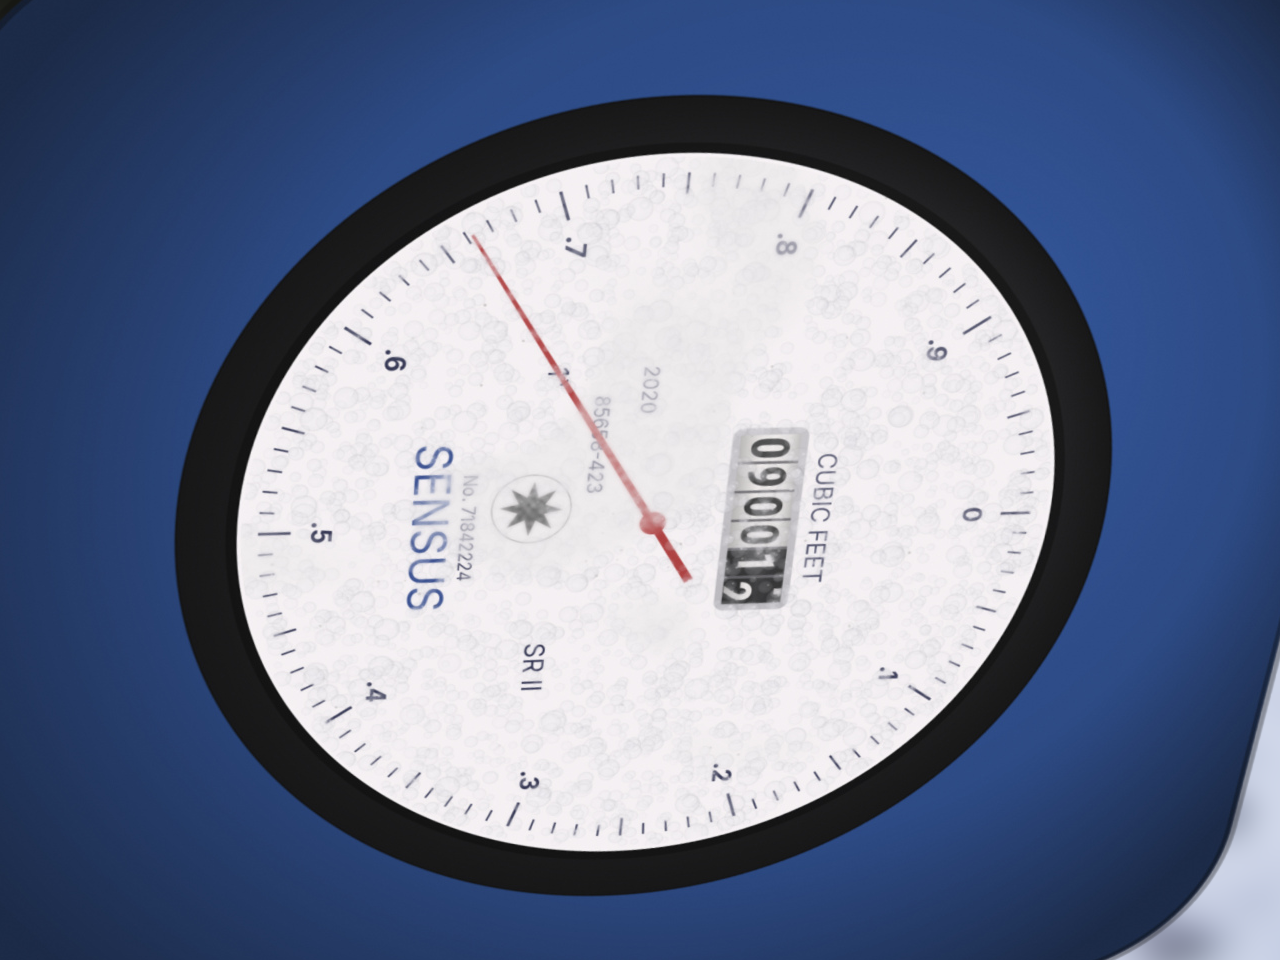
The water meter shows 90011.66 ft³
